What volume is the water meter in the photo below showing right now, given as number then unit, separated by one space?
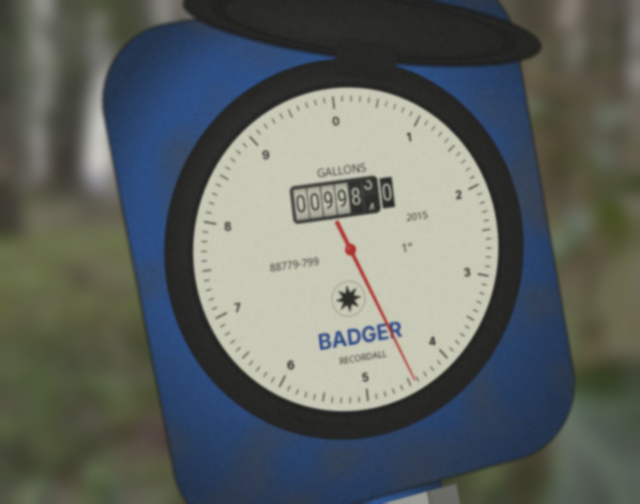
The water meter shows 99834.4 gal
